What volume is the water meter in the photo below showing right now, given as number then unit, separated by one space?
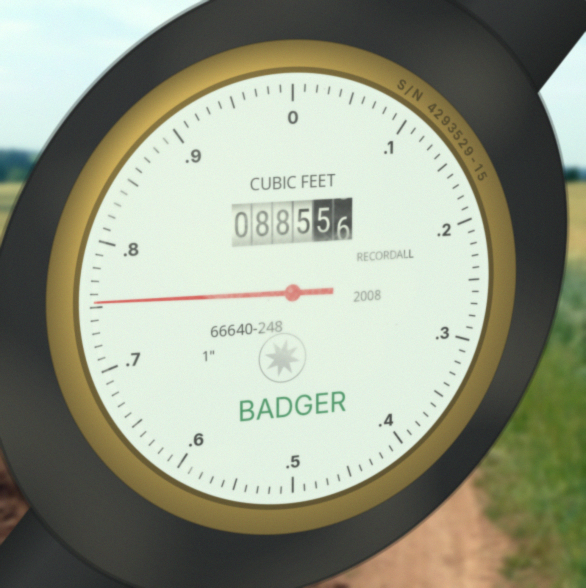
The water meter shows 88555.75 ft³
